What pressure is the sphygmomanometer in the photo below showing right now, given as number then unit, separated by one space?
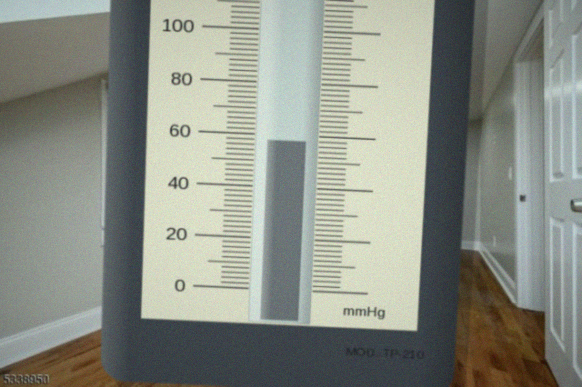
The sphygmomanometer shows 58 mmHg
